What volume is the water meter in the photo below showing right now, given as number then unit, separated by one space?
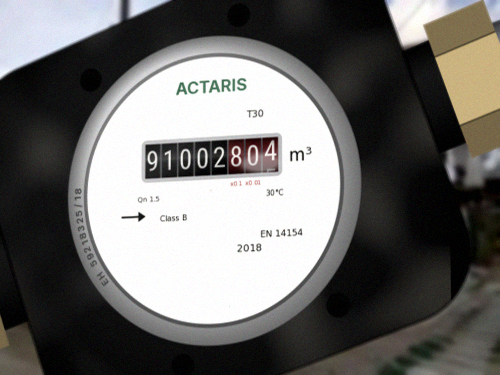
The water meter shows 91002.804 m³
